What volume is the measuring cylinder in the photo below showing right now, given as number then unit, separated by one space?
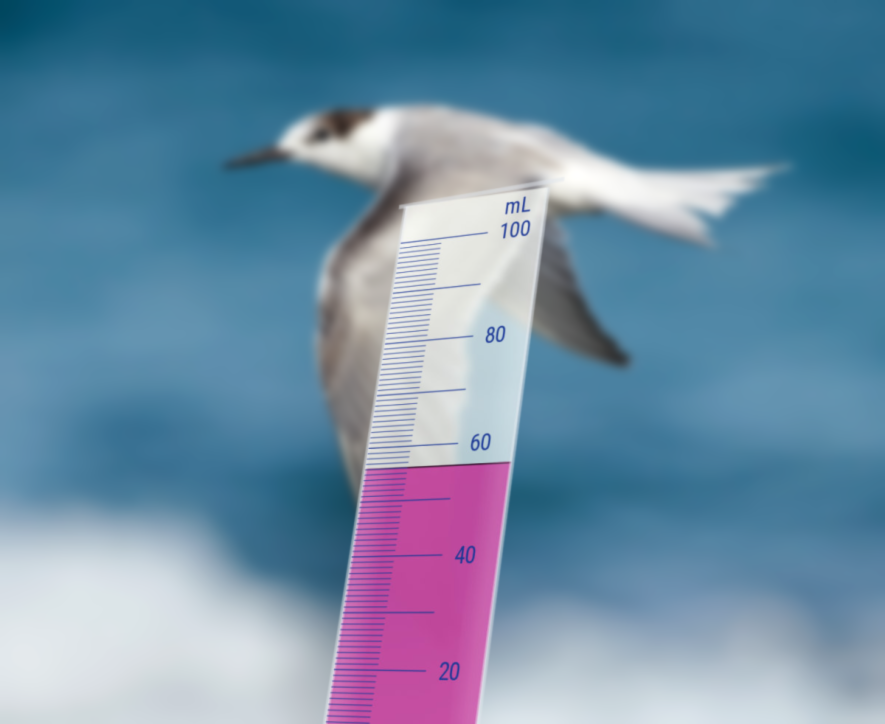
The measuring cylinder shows 56 mL
